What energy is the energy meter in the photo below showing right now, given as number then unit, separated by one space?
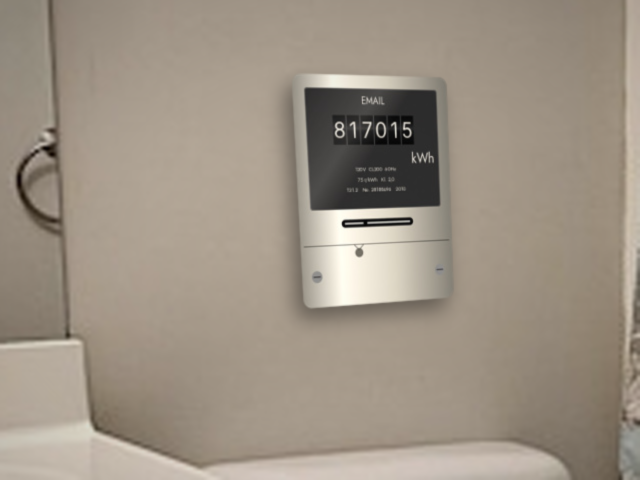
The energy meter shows 817015 kWh
